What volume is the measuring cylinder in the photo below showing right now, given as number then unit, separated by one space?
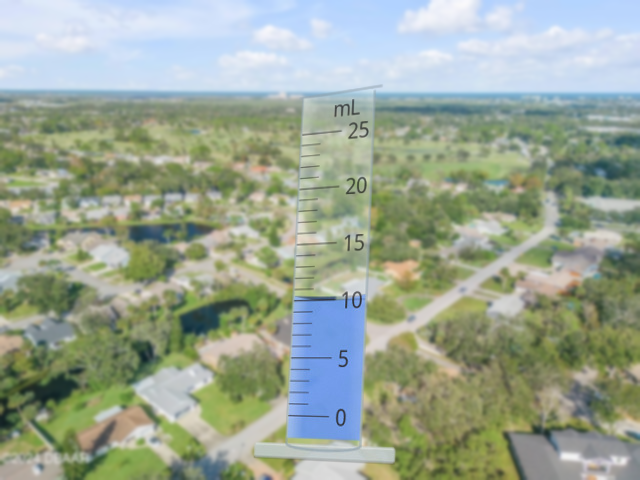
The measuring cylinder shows 10 mL
